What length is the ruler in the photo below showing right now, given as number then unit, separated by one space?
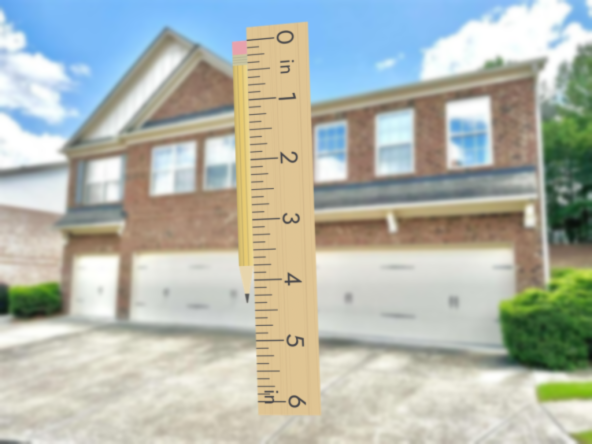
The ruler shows 4.375 in
